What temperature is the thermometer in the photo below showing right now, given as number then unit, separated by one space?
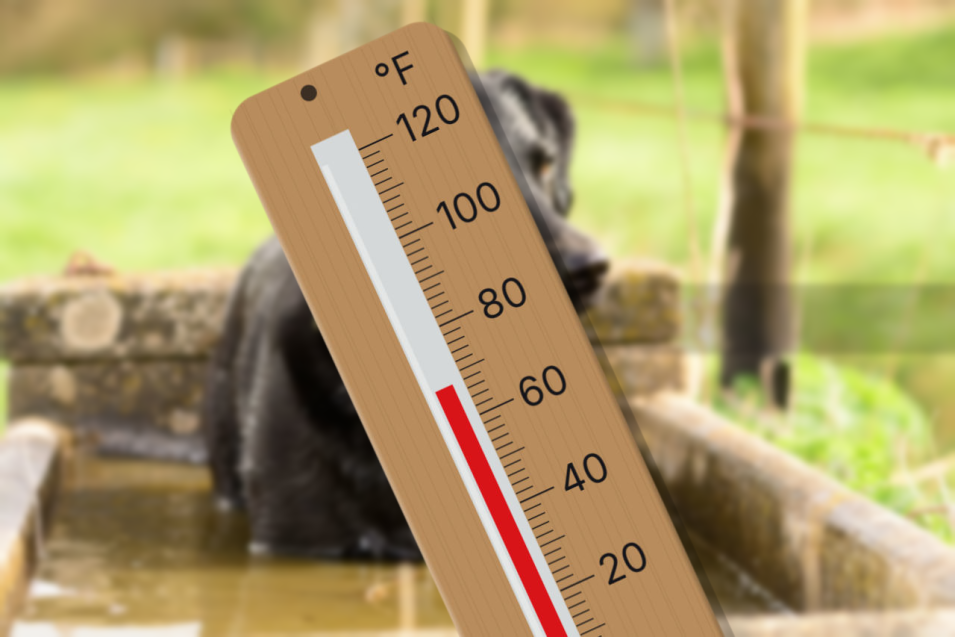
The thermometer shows 68 °F
